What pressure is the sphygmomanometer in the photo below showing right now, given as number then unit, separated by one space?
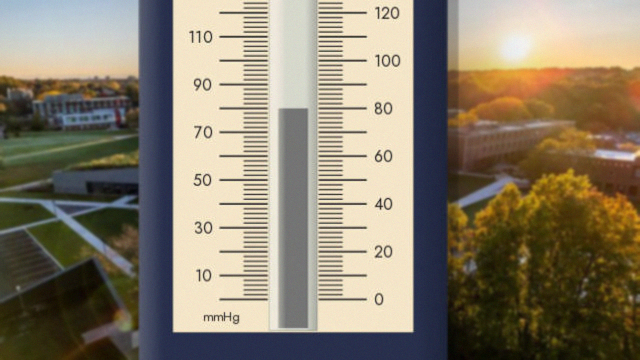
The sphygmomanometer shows 80 mmHg
